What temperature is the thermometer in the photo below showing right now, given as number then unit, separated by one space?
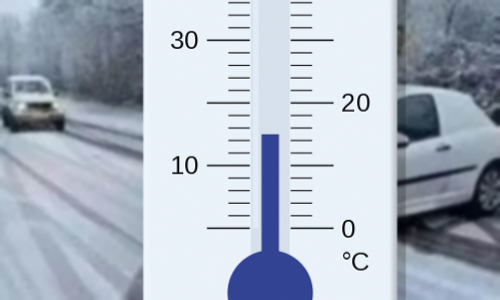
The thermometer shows 15 °C
